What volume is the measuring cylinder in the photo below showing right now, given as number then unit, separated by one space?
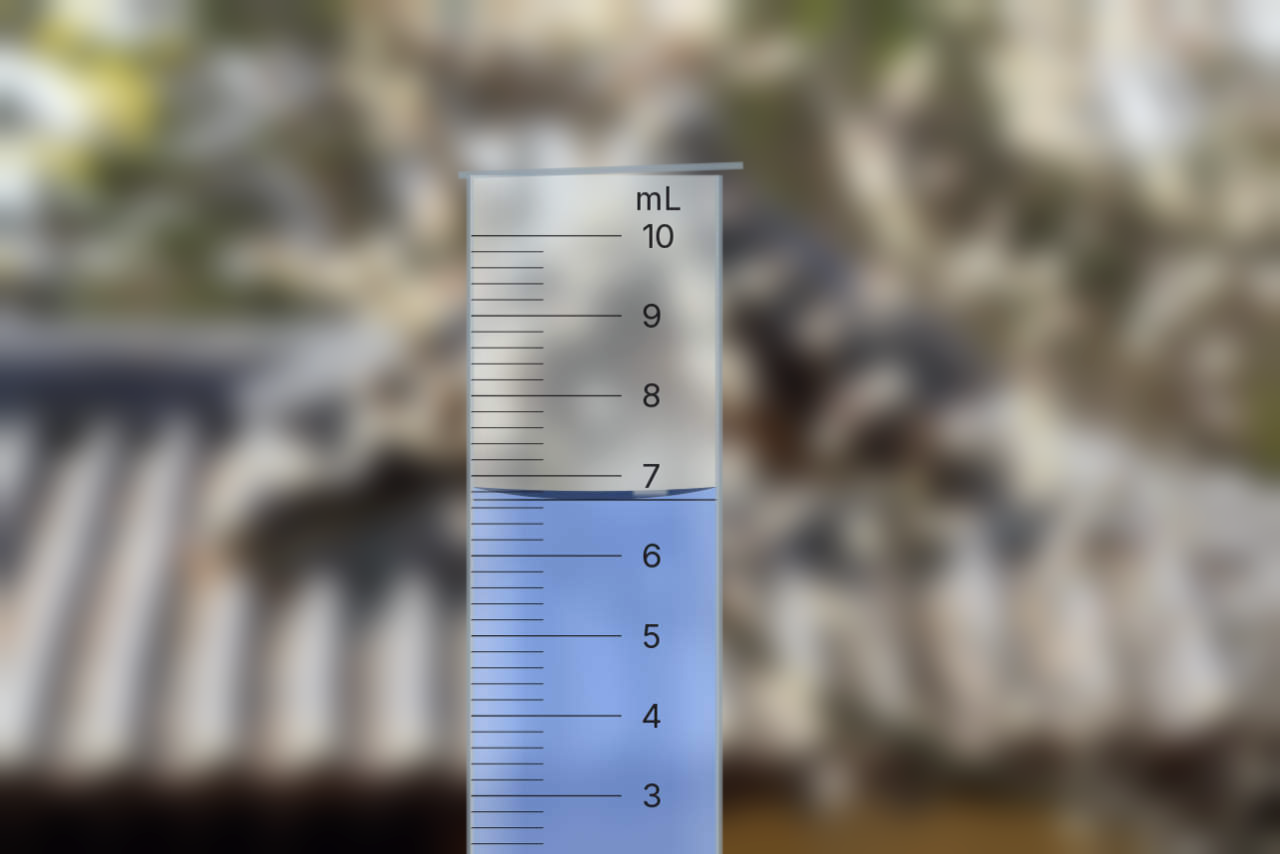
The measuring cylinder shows 6.7 mL
